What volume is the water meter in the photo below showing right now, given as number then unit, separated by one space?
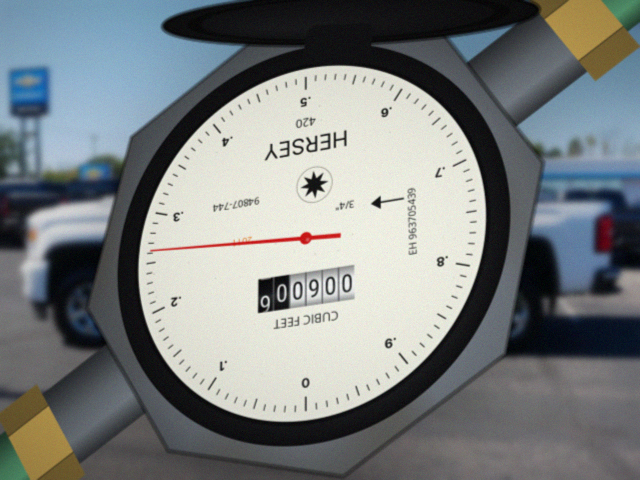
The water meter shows 6006.26 ft³
